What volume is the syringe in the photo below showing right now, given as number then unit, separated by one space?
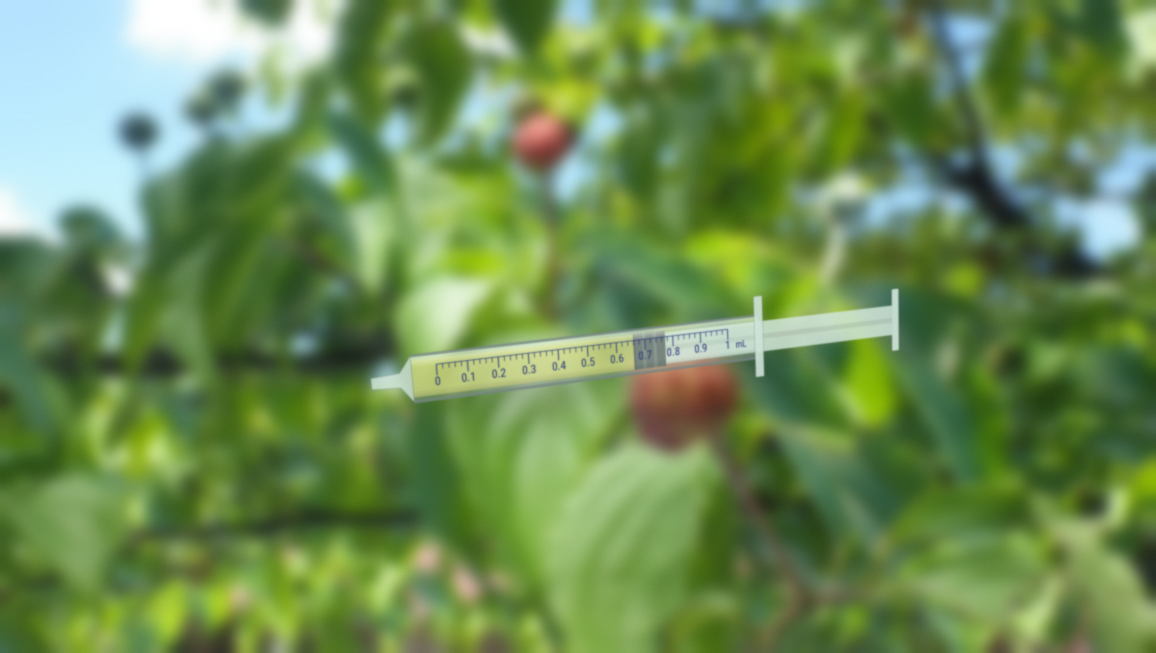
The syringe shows 0.66 mL
